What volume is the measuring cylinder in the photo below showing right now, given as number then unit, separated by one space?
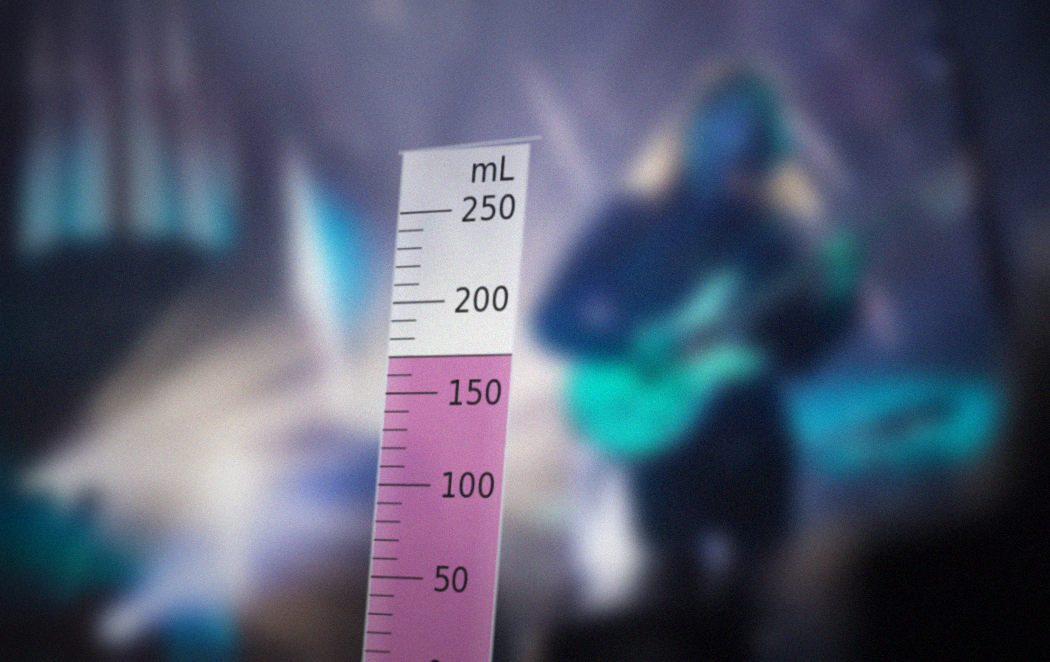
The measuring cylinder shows 170 mL
